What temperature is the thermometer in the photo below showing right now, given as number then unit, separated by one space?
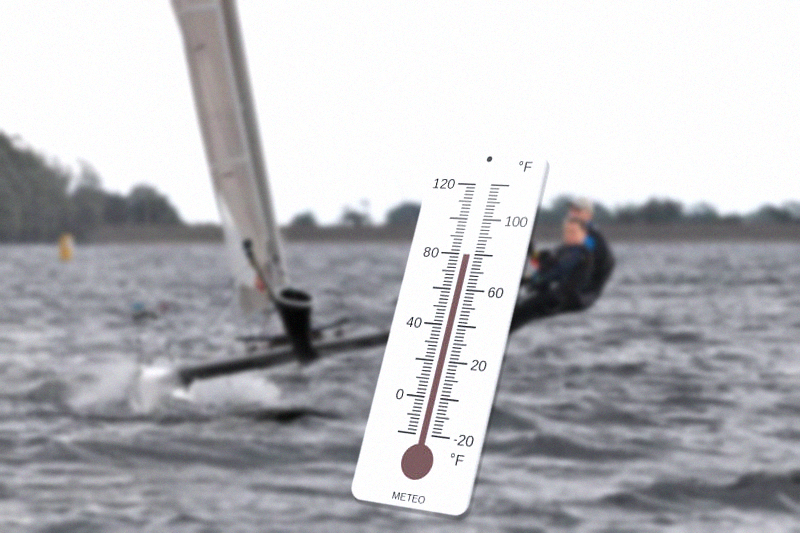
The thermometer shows 80 °F
